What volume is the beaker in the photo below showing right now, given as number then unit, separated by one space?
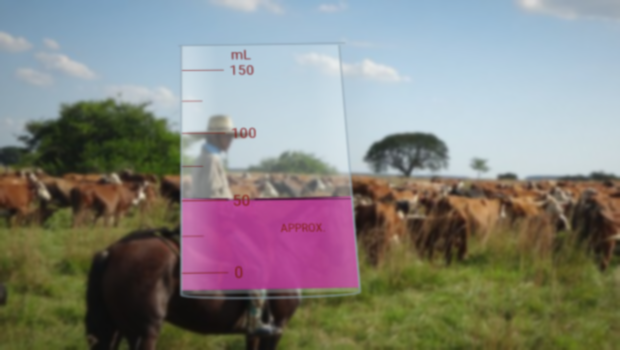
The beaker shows 50 mL
